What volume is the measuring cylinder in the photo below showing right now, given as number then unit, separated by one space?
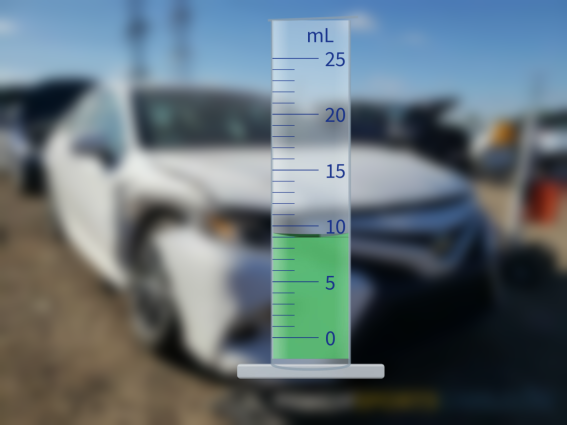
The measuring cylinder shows 9 mL
